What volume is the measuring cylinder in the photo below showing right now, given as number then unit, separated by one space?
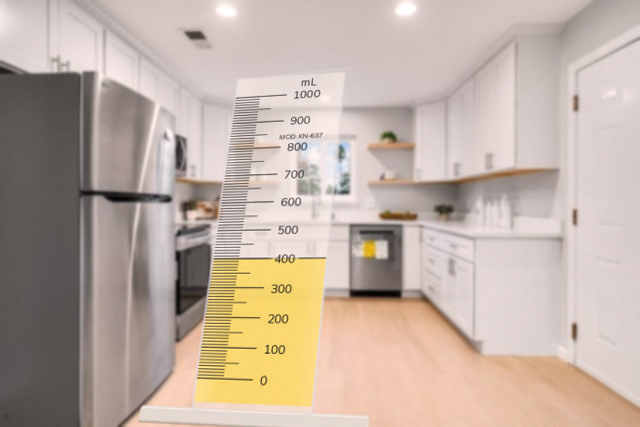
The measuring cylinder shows 400 mL
